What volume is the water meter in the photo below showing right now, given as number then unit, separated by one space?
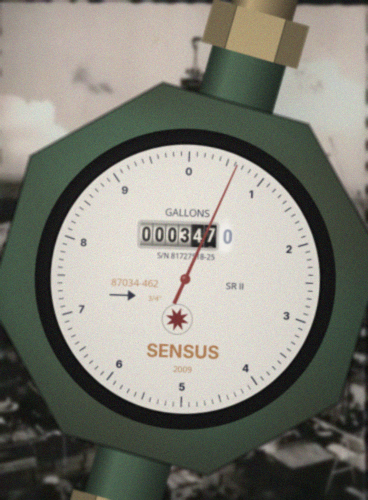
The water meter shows 3470.6 gal
